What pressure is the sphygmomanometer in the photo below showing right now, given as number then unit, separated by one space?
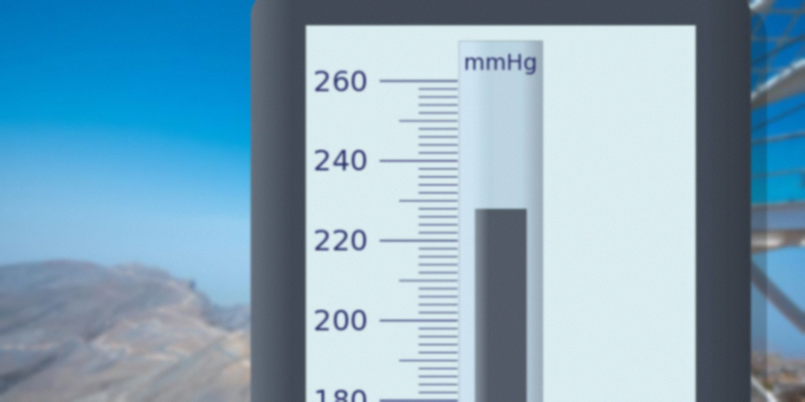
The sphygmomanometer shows 228 mmHg
